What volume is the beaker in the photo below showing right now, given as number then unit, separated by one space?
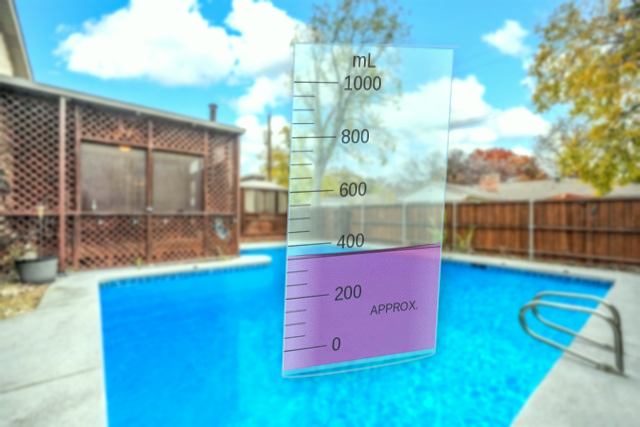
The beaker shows 350 mL
